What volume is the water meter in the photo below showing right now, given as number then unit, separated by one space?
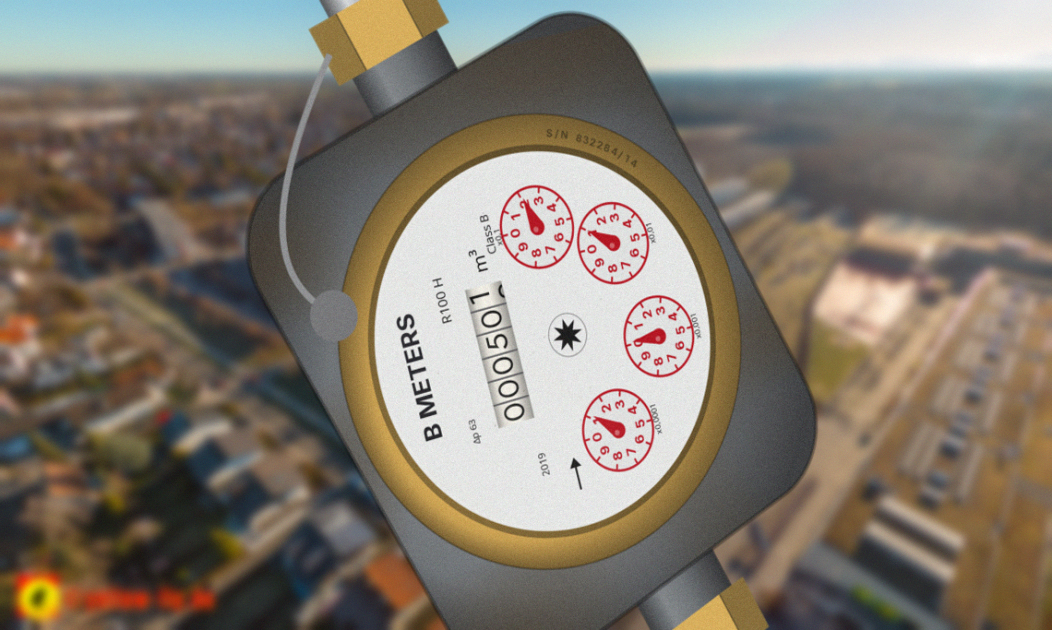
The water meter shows 501.2101 m³
